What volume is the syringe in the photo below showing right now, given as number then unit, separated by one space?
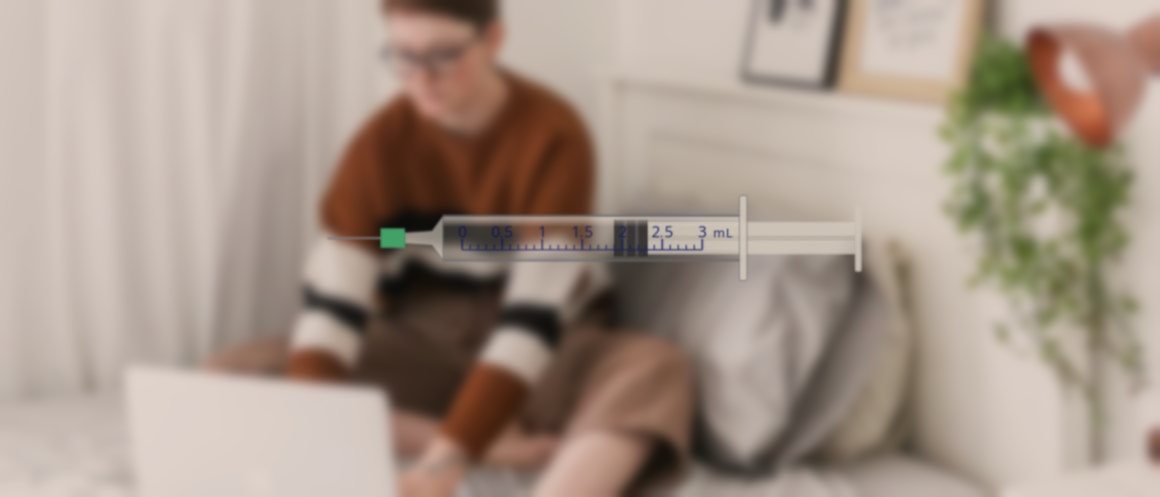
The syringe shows 1.9 mL
